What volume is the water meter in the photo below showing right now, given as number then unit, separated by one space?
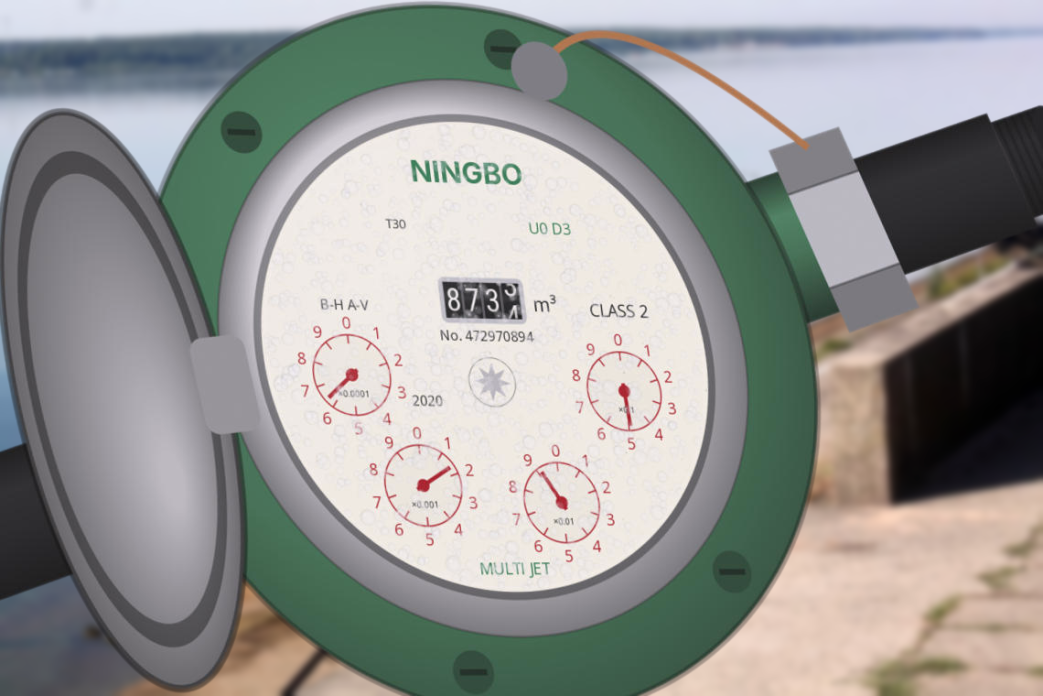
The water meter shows 8733.4916 m³
